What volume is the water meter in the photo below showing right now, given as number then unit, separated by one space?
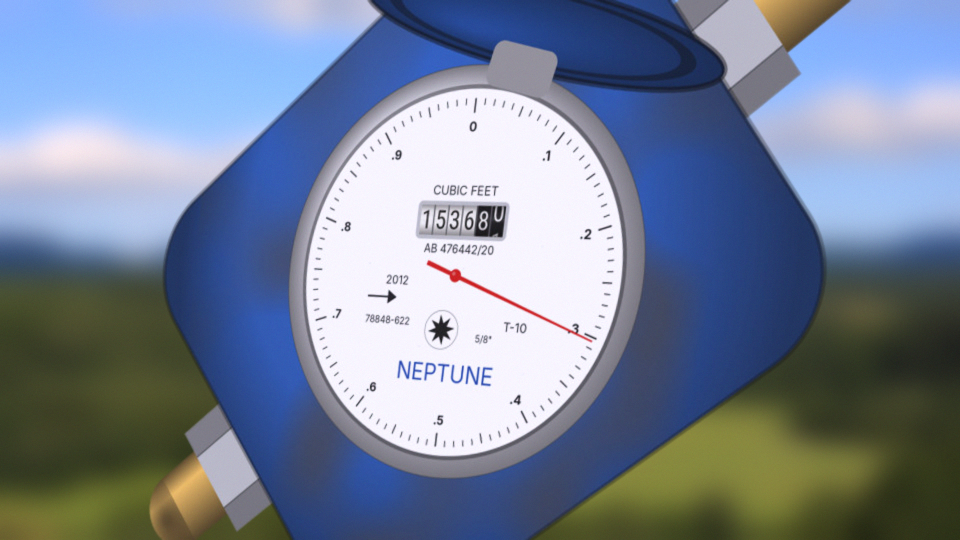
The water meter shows 153680.30 ft³
